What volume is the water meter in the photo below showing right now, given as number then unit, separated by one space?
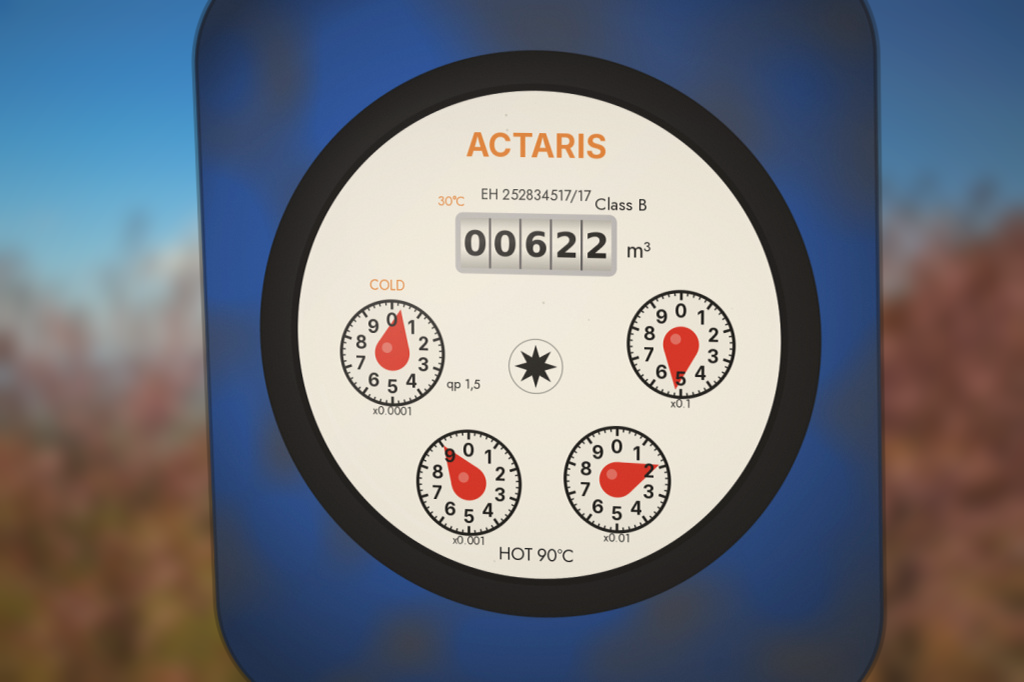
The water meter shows 622.5190 m³
